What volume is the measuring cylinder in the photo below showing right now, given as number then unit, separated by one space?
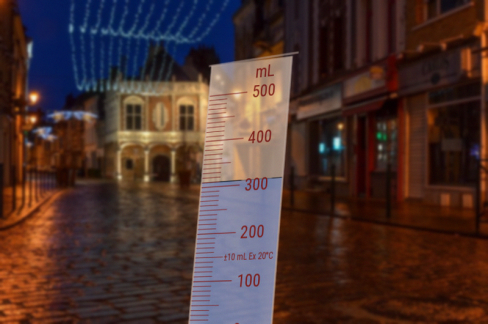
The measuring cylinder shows 310 mL
